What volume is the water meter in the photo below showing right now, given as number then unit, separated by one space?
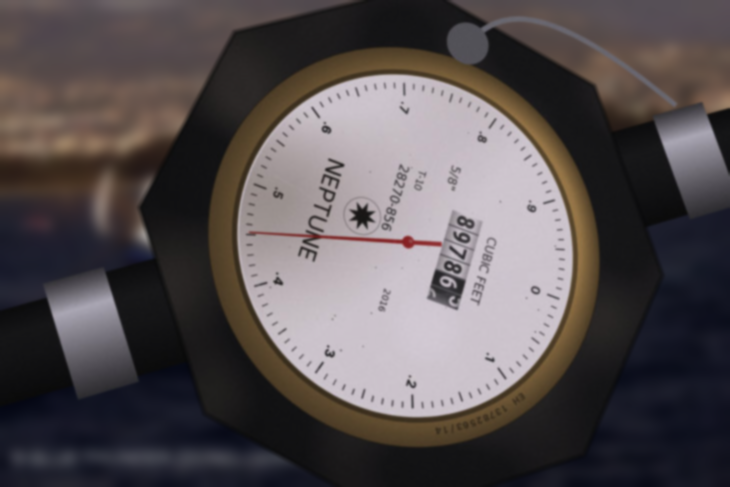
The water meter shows 897865.45 ft³
